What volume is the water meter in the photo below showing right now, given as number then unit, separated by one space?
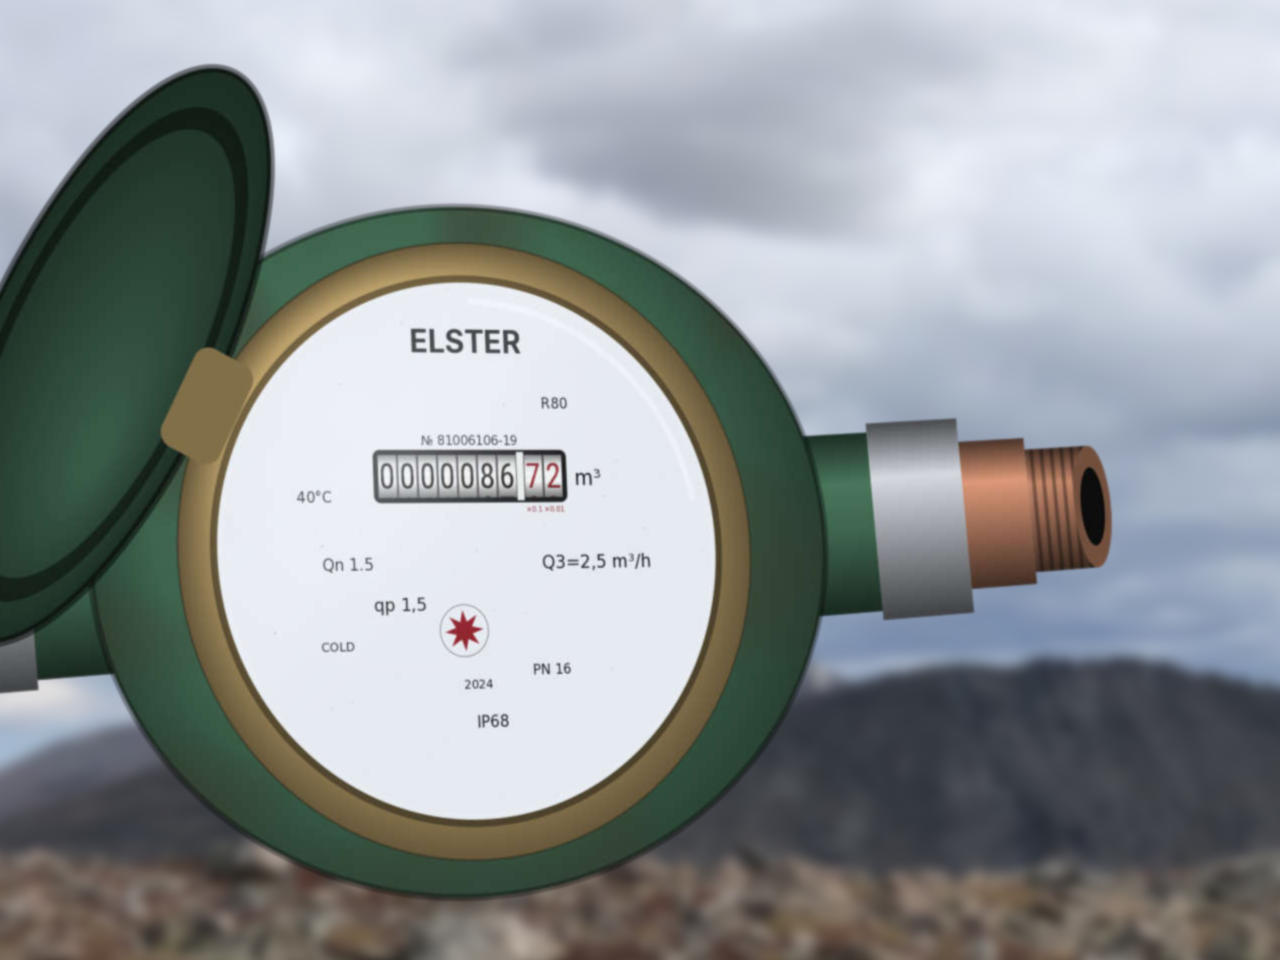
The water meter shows 86.72 m³
